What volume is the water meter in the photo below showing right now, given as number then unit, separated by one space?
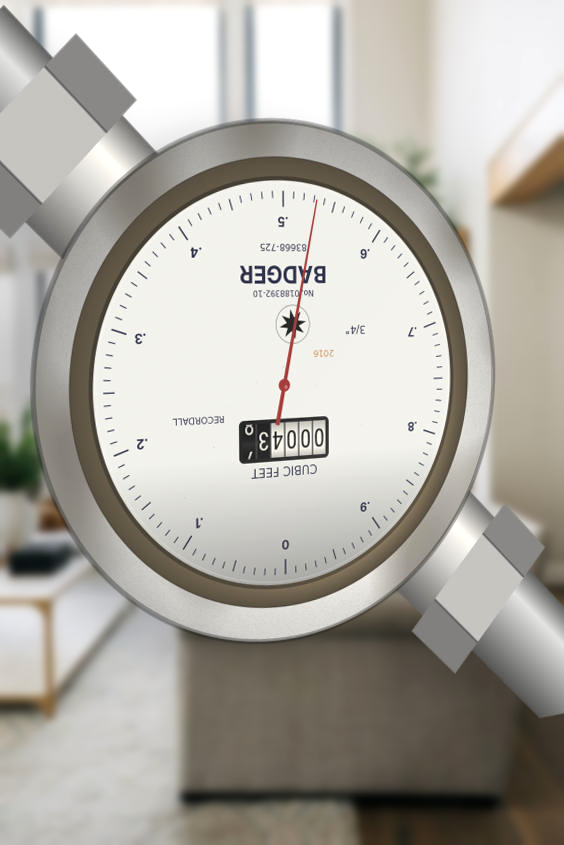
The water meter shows 437.53 ft³
